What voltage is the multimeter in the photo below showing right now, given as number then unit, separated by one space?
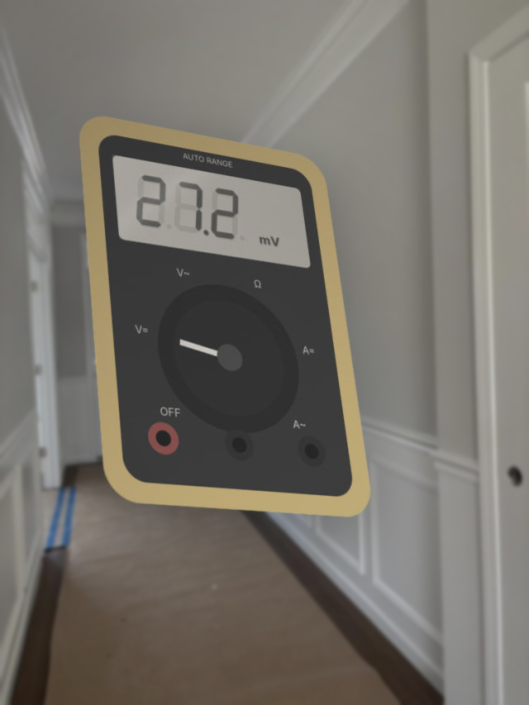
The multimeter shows 27.2 mV
